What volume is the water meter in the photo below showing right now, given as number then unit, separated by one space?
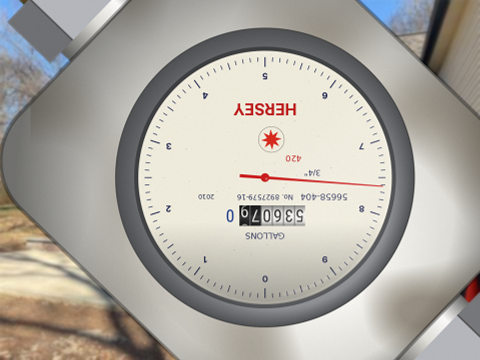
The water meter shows 5360787.6 gal
